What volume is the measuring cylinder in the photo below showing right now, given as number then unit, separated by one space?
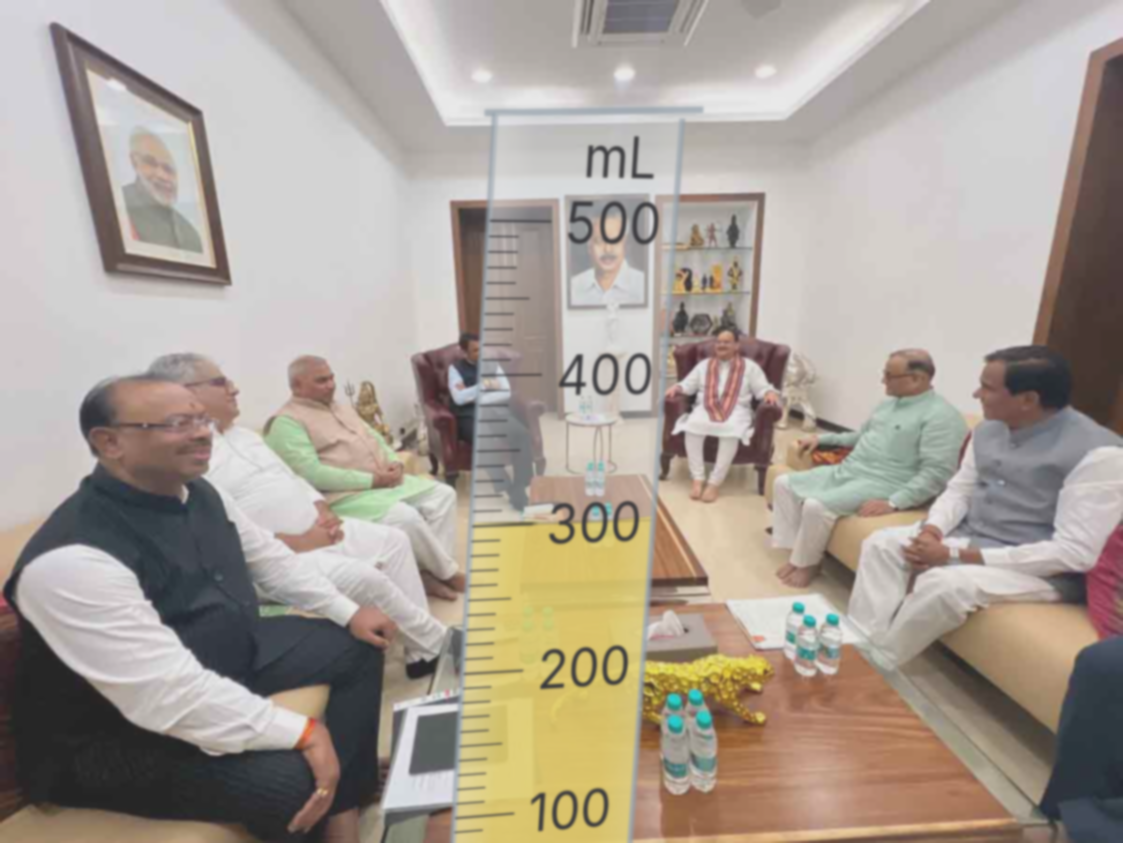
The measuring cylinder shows 300 mL
